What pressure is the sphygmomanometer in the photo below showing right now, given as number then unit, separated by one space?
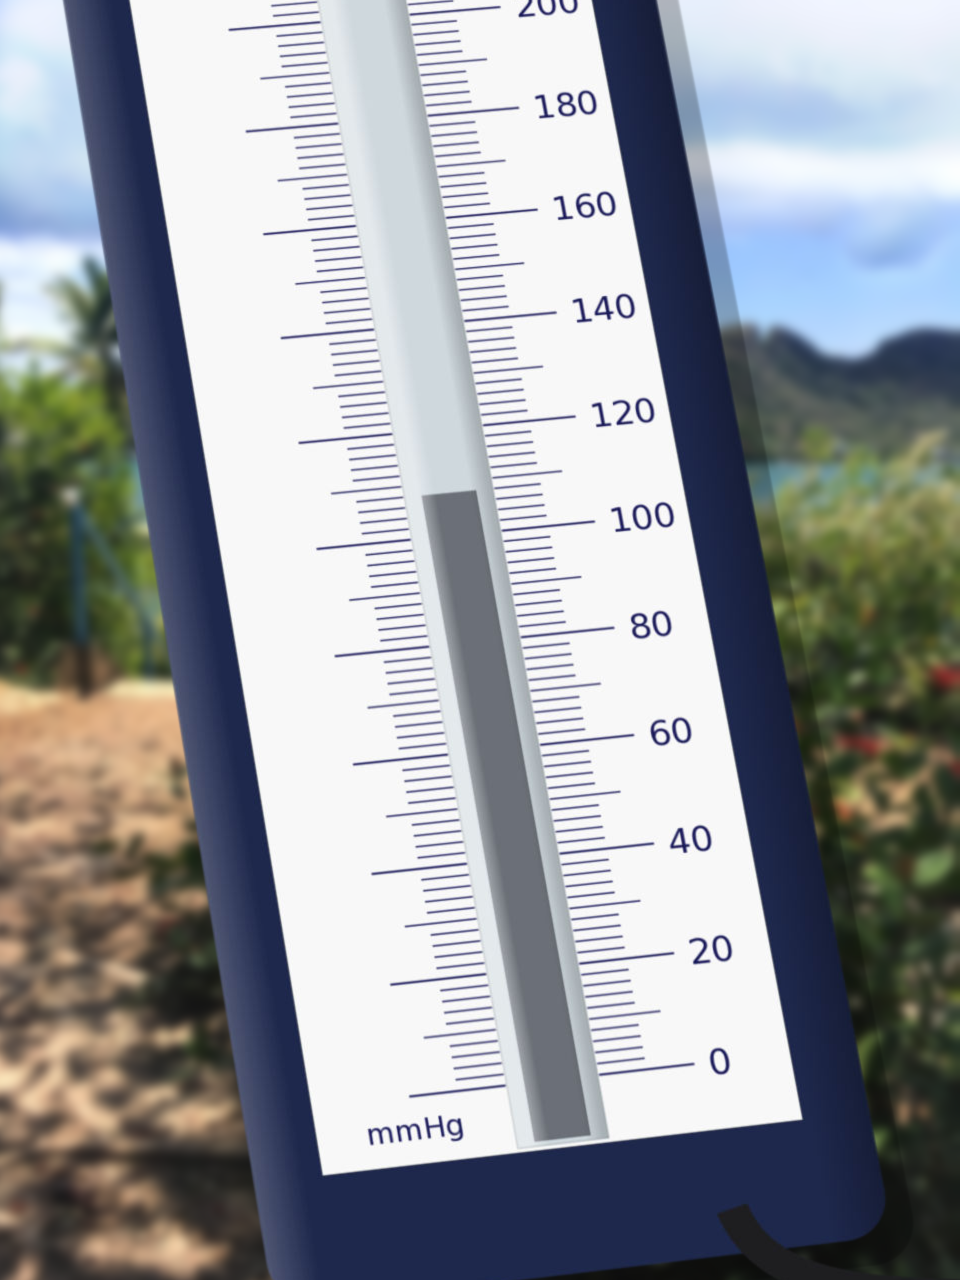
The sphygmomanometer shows 108 mmHg
